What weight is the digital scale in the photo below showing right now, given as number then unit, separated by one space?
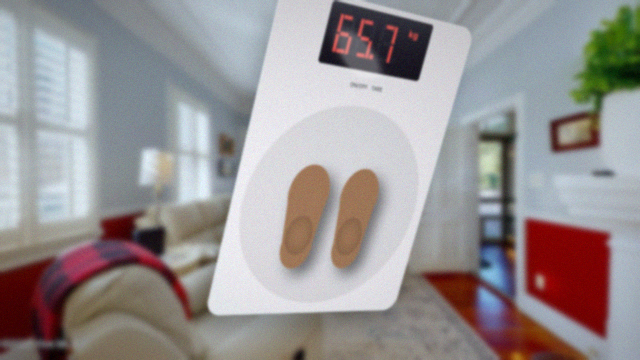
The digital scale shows 65.7 kg
